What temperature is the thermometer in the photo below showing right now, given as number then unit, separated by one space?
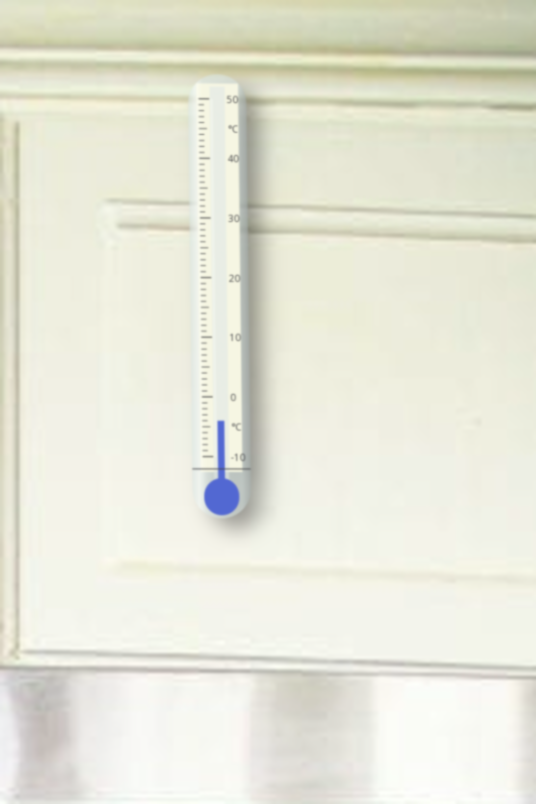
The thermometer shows -4 °C
